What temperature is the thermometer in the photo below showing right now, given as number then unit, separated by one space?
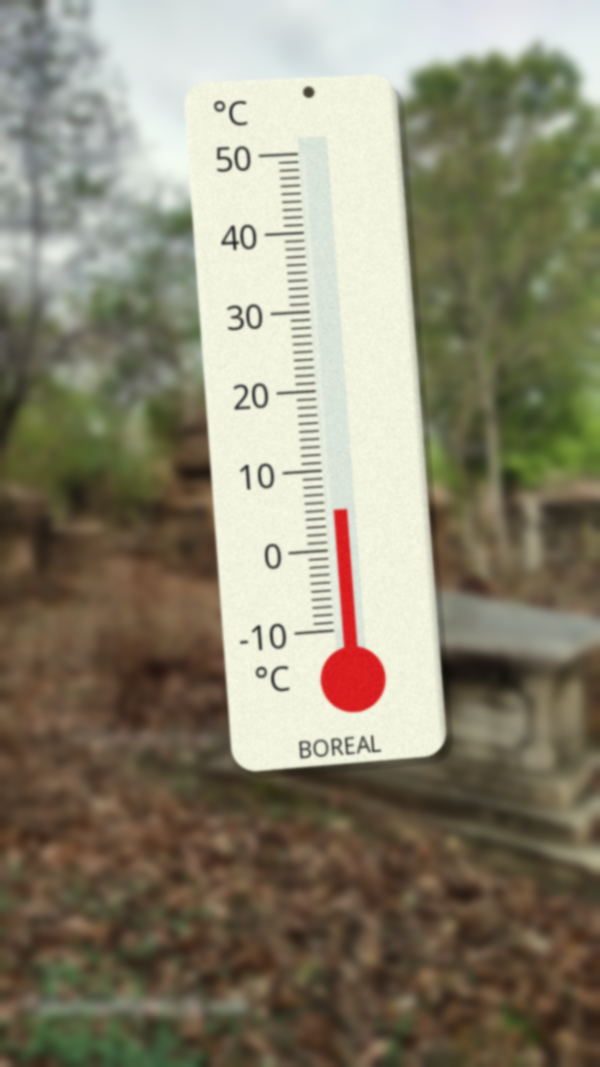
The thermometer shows 5 °C
